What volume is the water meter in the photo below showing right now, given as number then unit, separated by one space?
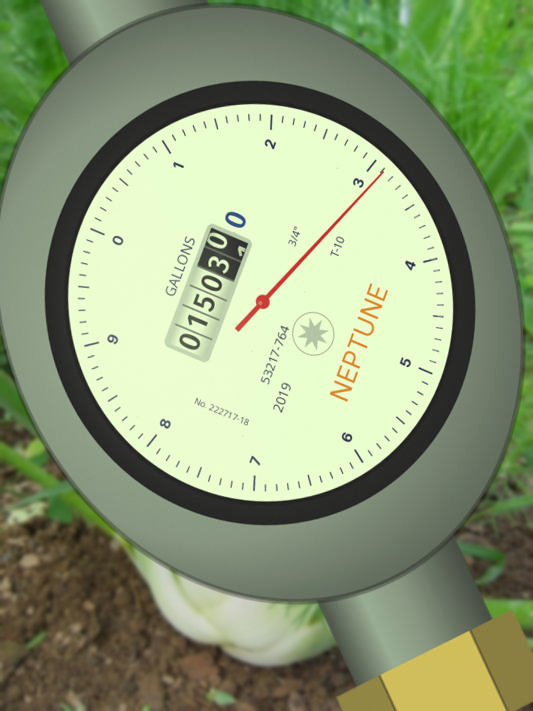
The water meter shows 150303.1 gal
